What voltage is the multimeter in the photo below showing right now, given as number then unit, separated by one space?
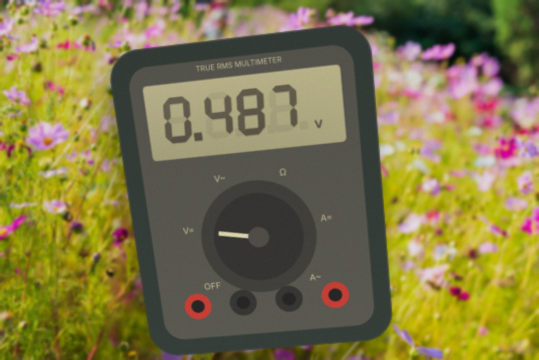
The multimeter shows 0.487 V
